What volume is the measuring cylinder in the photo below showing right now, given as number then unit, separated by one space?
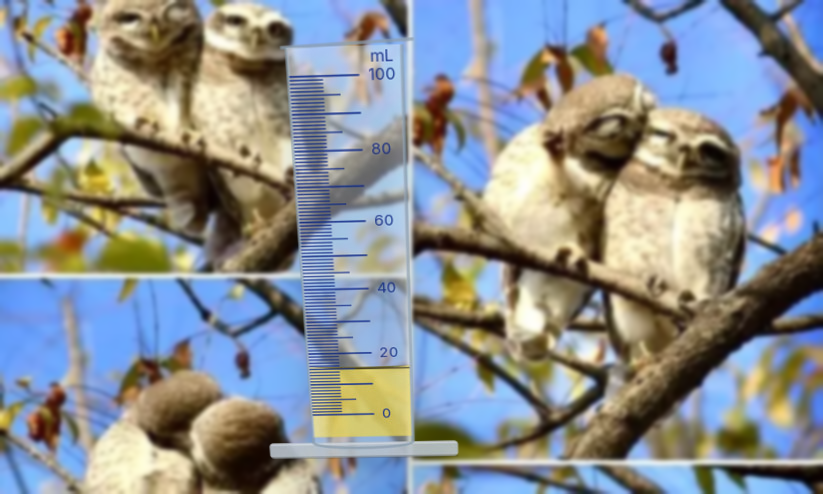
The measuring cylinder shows 15 mL
